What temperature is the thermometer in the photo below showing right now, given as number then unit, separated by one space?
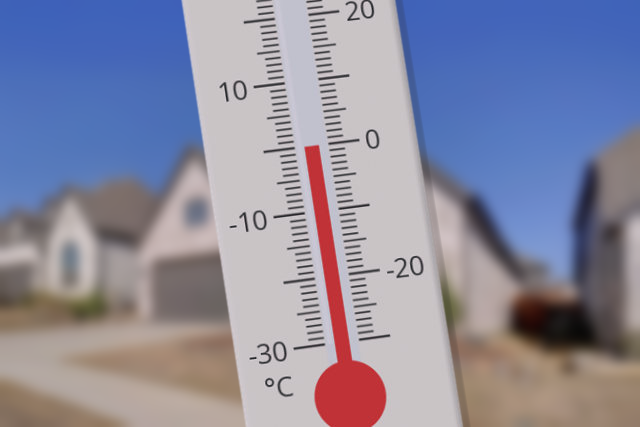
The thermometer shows 0 °C
